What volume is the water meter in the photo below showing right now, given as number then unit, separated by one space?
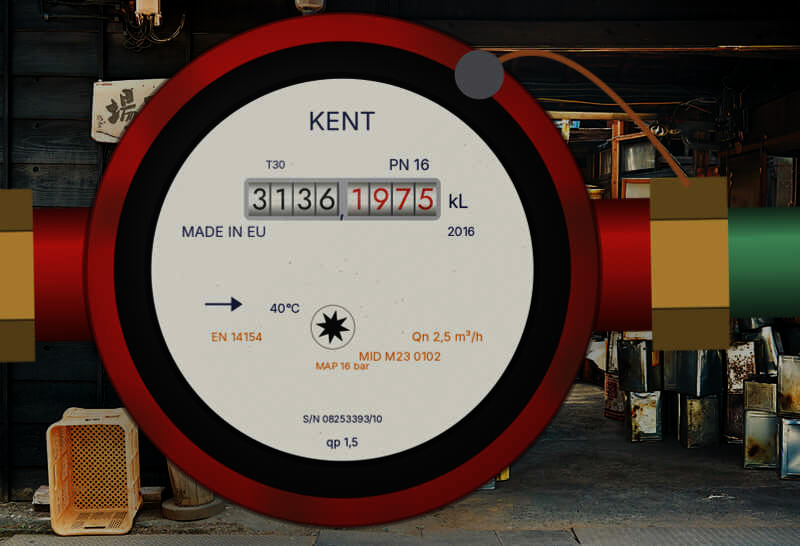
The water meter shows 3136.1975 kL
